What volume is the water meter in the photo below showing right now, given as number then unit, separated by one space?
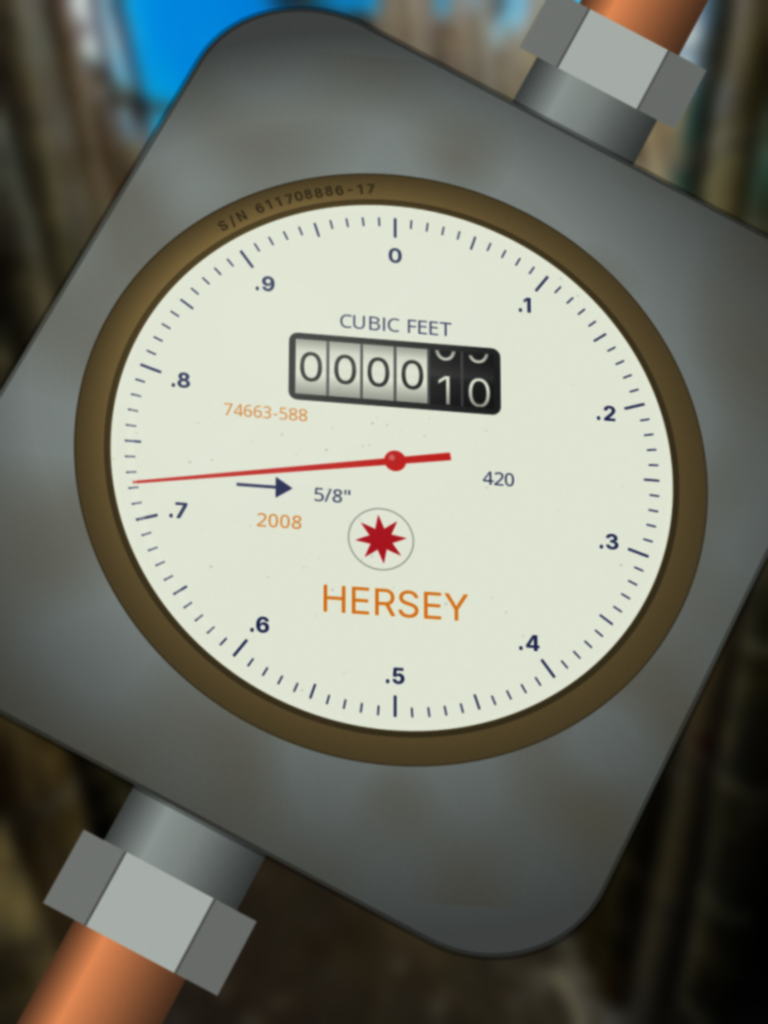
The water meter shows 9.72 ft³
